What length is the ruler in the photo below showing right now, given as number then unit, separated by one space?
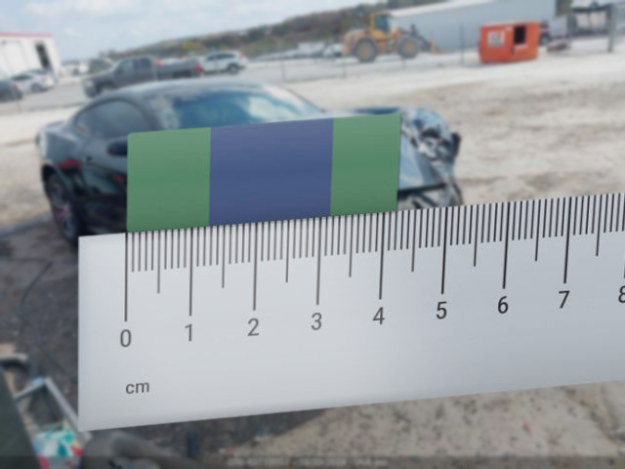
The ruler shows 4.2 cm
